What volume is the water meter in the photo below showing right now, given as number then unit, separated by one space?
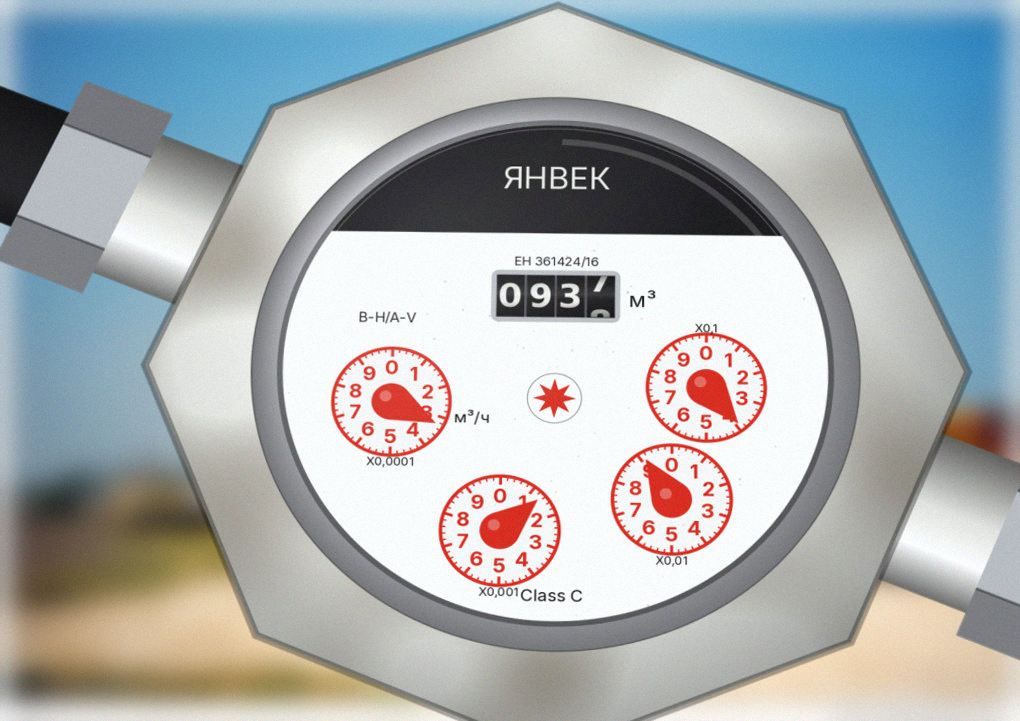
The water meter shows 937.3913 m³
